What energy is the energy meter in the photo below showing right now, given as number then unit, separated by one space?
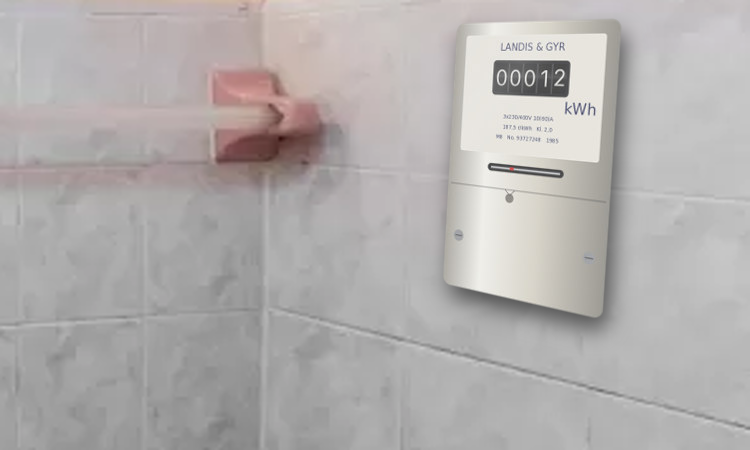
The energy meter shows 12 kWh
